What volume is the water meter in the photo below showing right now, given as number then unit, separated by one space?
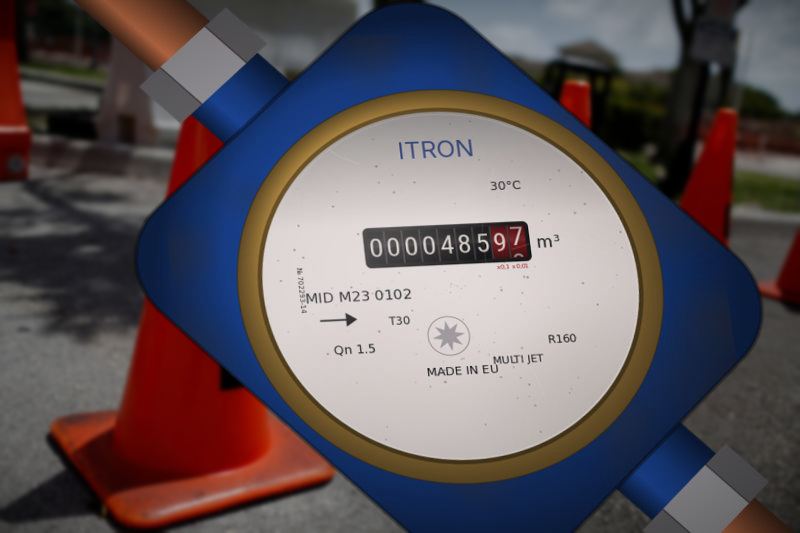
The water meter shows 485.97 m³
